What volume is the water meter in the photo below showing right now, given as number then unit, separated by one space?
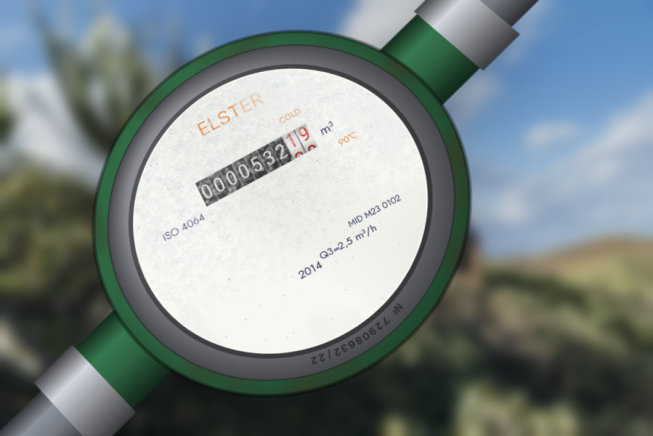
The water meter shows 532.19 m³
